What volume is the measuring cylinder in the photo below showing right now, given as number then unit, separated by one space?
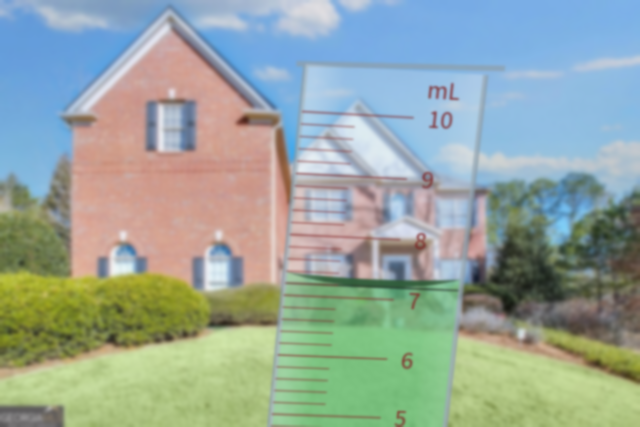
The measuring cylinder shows 7.2 mL
